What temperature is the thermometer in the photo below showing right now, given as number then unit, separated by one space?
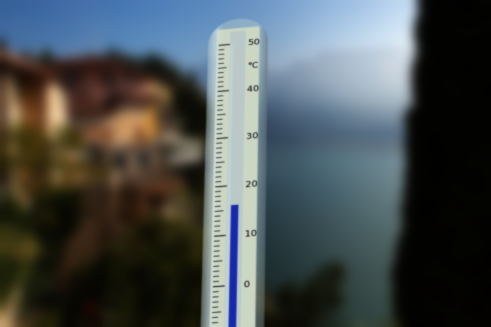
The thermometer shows 16 °C
